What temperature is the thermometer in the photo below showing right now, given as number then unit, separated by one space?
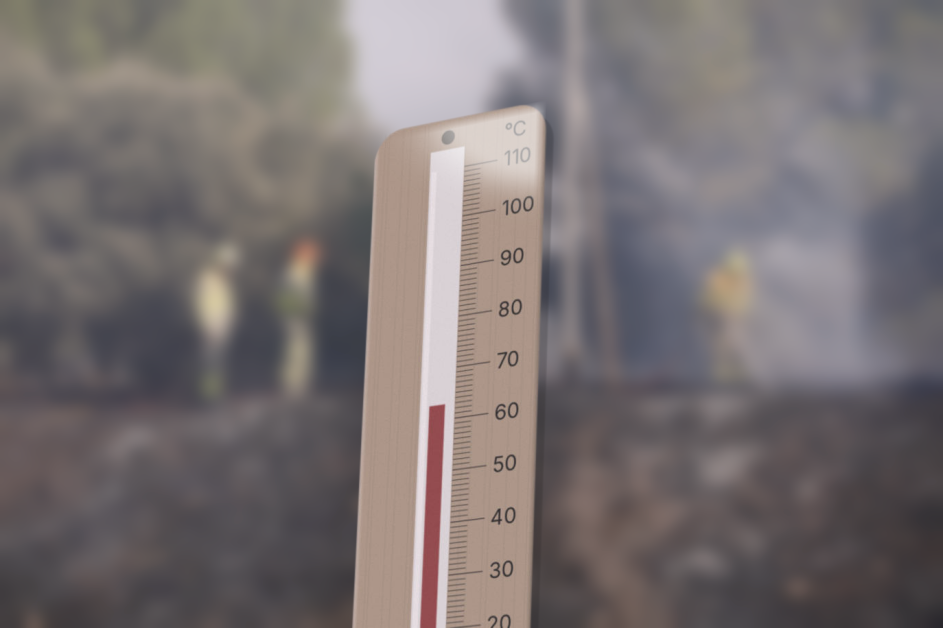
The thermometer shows 63 °C
